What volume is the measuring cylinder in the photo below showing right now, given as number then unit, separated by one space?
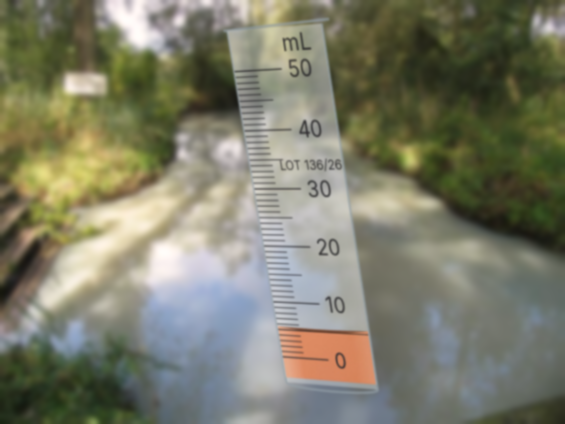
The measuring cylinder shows 5 mL
